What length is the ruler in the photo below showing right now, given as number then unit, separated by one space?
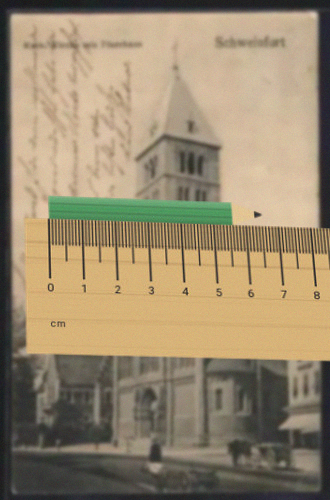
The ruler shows 6.5 cm
